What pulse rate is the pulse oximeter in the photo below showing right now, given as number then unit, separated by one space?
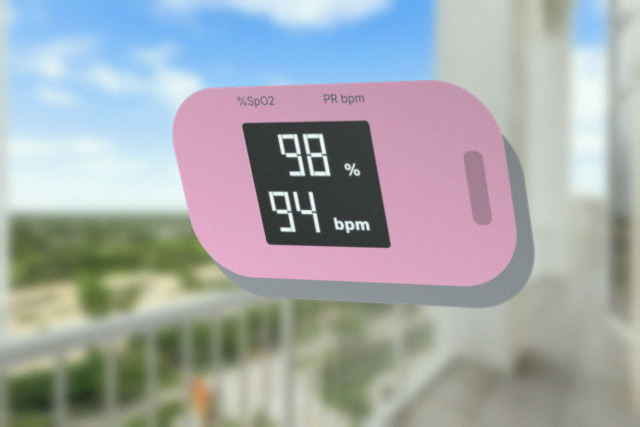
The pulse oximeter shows 94 bpm
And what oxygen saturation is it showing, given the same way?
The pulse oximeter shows 98 %
